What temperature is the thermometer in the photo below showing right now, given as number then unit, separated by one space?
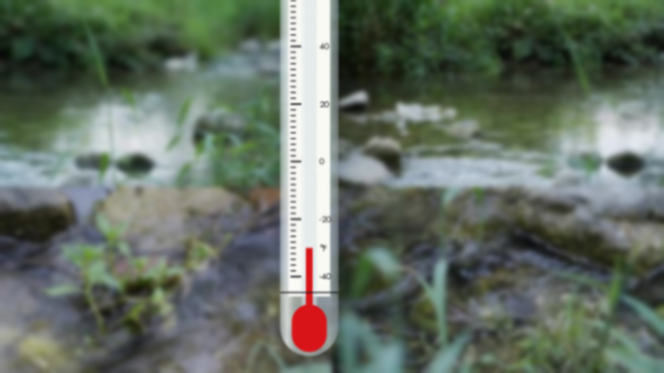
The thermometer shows -30 °F
